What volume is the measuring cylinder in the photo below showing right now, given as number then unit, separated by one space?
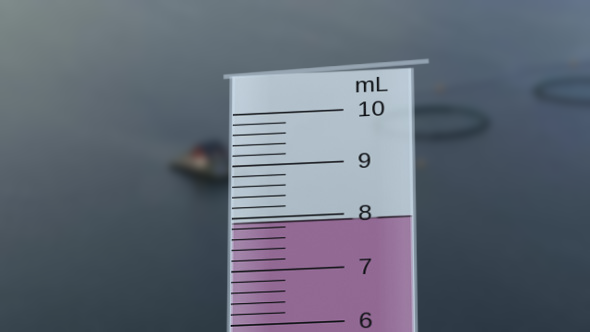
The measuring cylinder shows 7.9 mL
